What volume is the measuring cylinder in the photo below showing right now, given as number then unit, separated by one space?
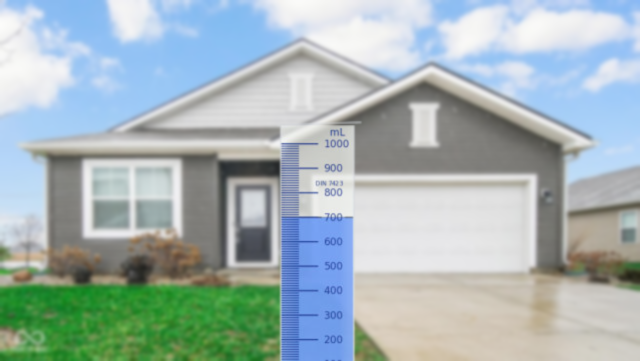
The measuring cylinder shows 700 mL
